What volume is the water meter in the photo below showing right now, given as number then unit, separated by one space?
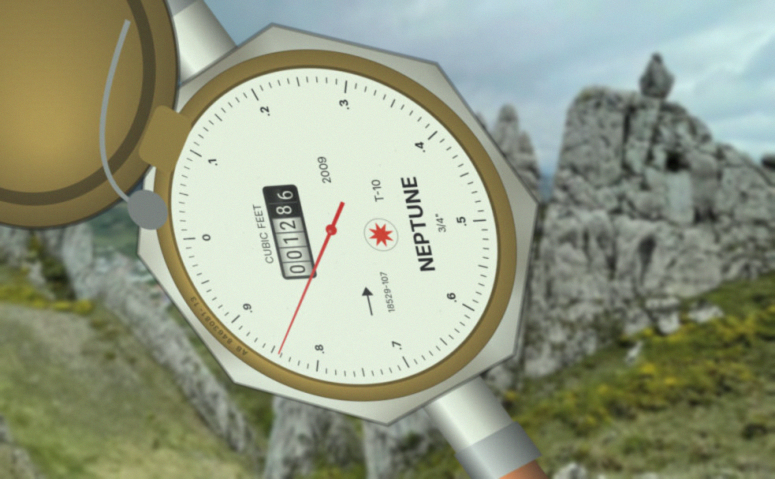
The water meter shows 1285.84 ft³
